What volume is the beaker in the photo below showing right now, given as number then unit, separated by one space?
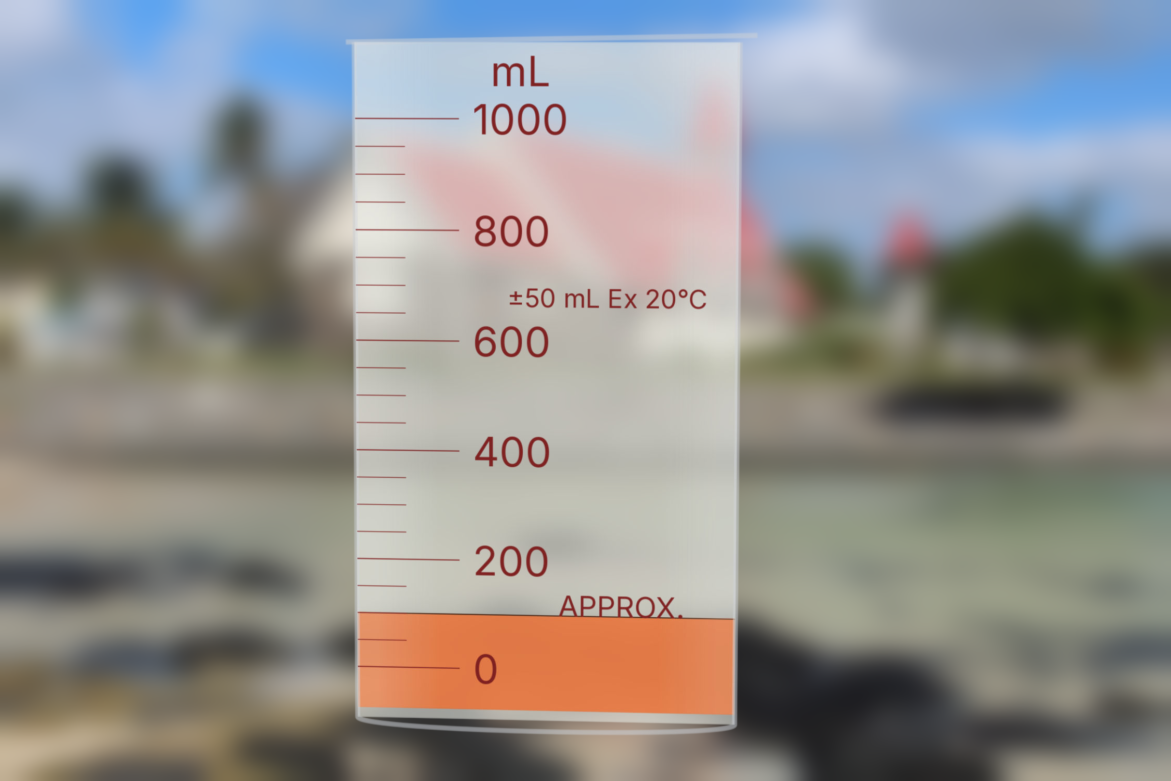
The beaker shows 100 mL
